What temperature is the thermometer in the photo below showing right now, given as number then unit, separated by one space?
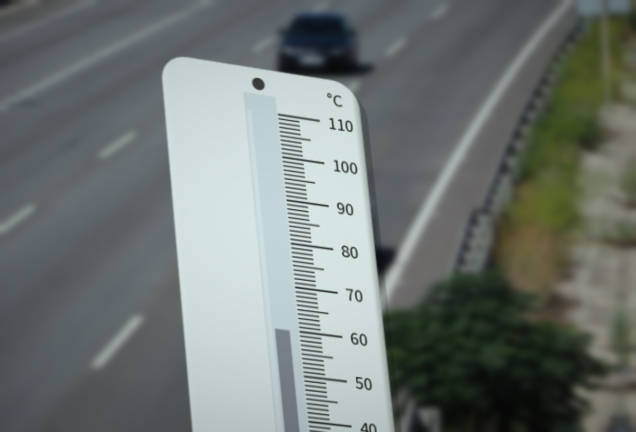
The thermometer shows 60 °C
